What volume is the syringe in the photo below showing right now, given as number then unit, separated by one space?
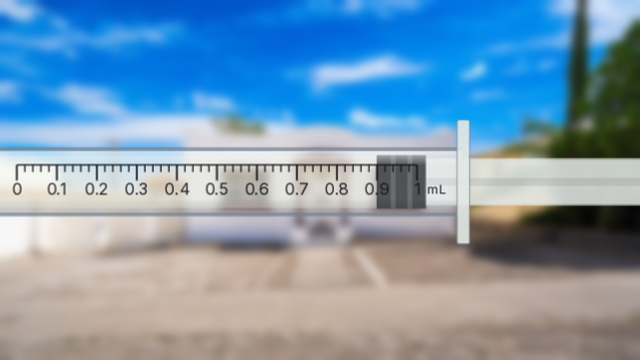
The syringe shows 0.9 mL
